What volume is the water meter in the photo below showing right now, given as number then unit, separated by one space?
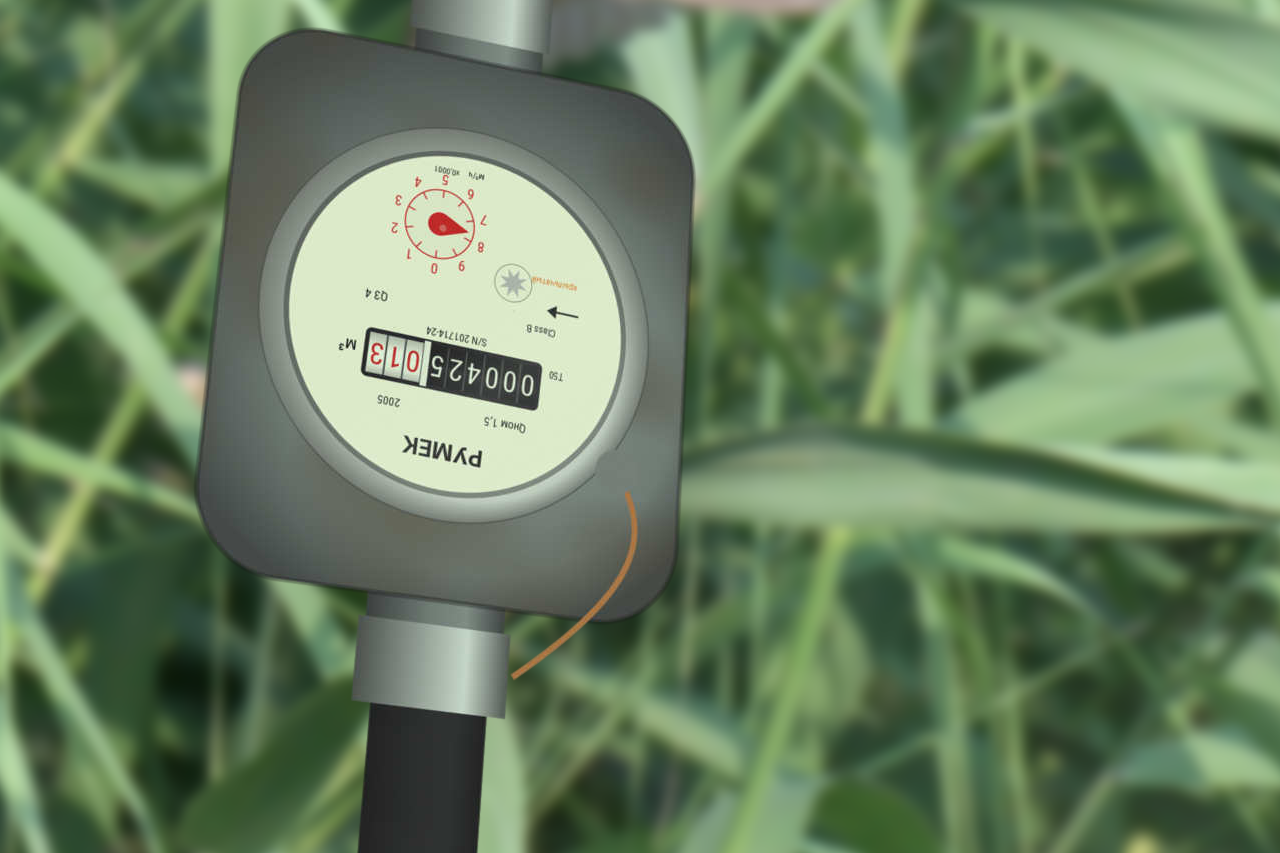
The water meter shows 425.0137 m³
